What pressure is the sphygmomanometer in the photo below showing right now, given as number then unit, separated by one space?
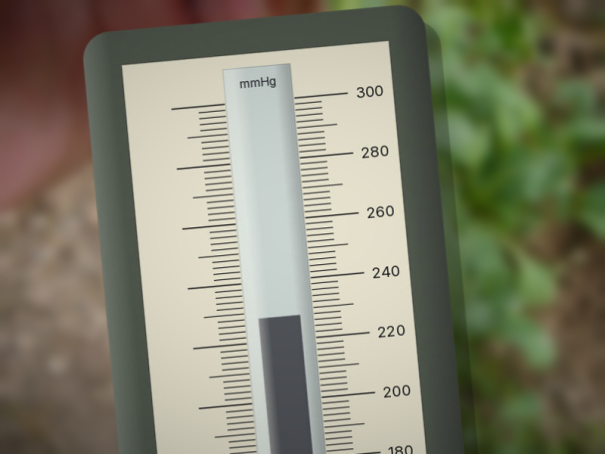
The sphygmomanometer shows 228 mmHg
